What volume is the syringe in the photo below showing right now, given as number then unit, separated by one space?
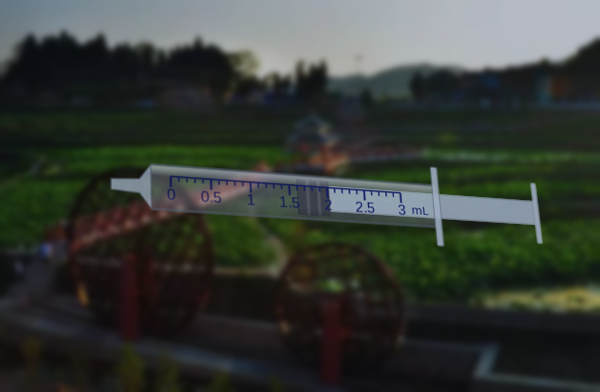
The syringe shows 1.6 mL
